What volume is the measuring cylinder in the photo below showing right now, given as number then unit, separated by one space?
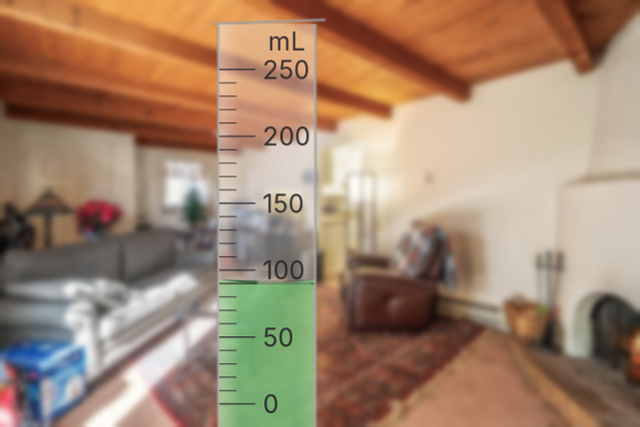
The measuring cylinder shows 90 mL
